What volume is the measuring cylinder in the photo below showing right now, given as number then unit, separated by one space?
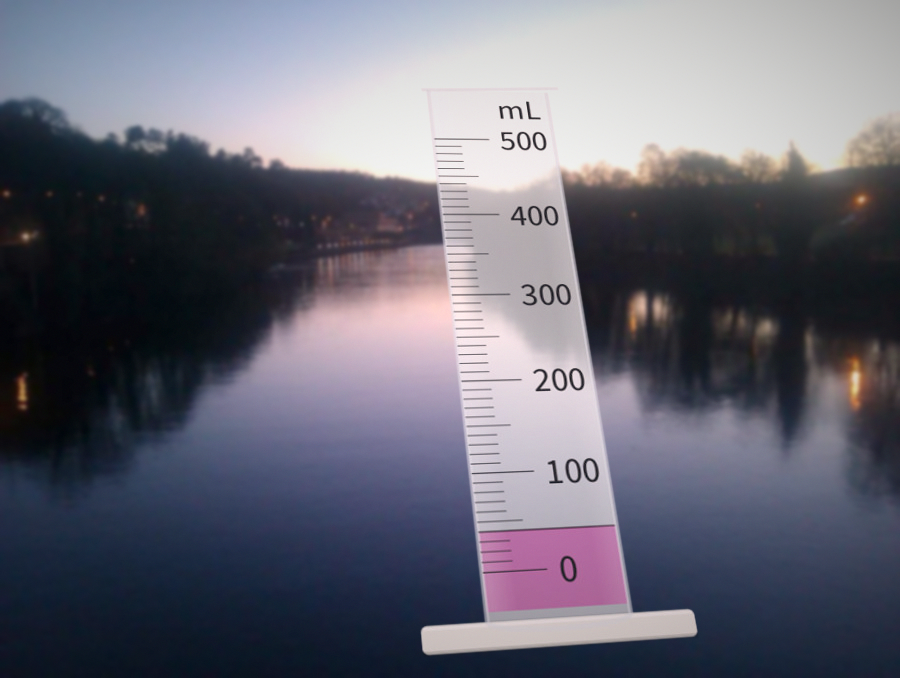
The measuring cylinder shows 40 mL
